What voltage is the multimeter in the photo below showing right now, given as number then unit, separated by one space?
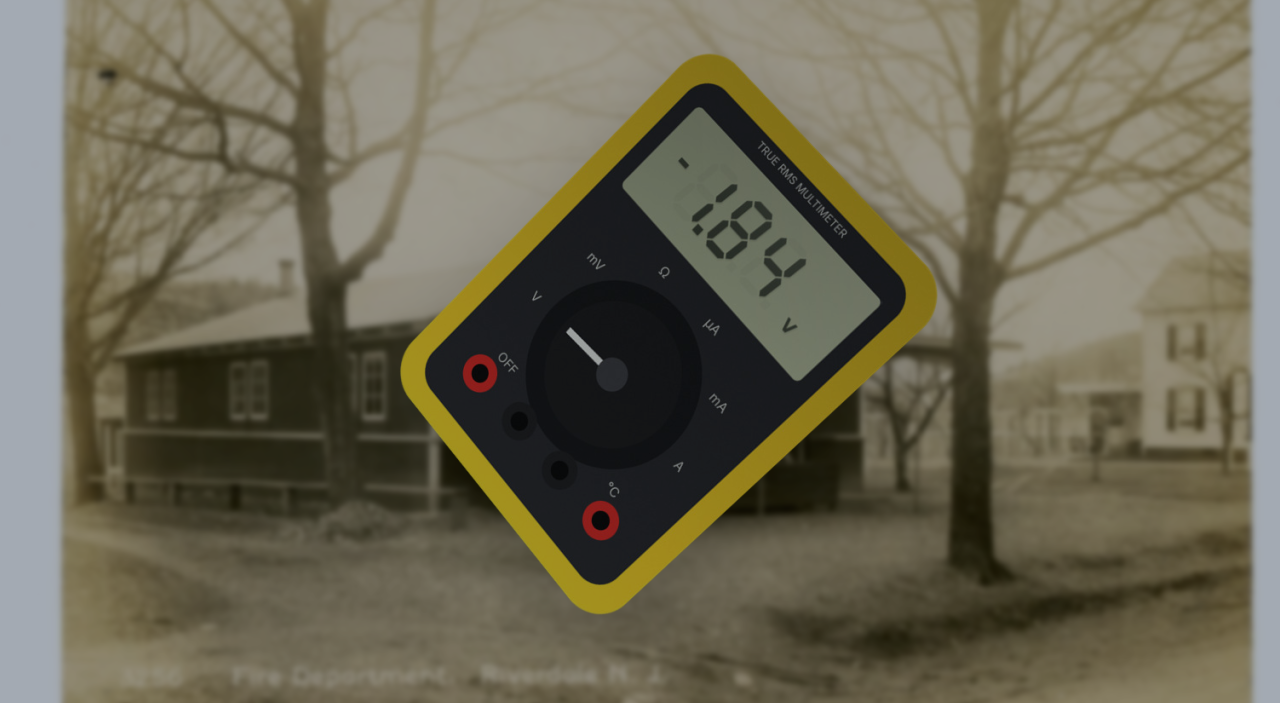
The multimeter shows -1.84 V
